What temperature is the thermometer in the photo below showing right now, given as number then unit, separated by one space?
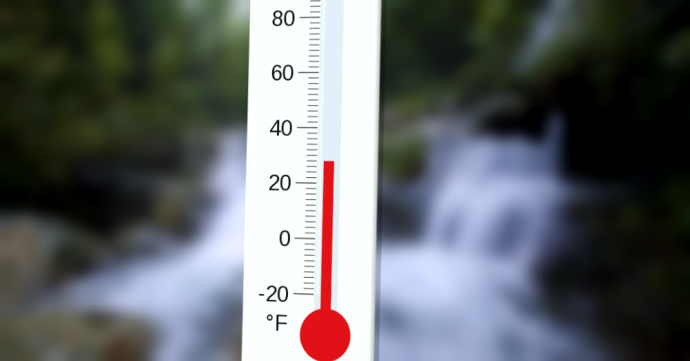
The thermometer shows 28 °F
